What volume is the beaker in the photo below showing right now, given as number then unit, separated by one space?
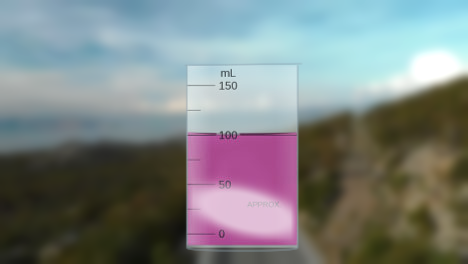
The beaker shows 100 mL
